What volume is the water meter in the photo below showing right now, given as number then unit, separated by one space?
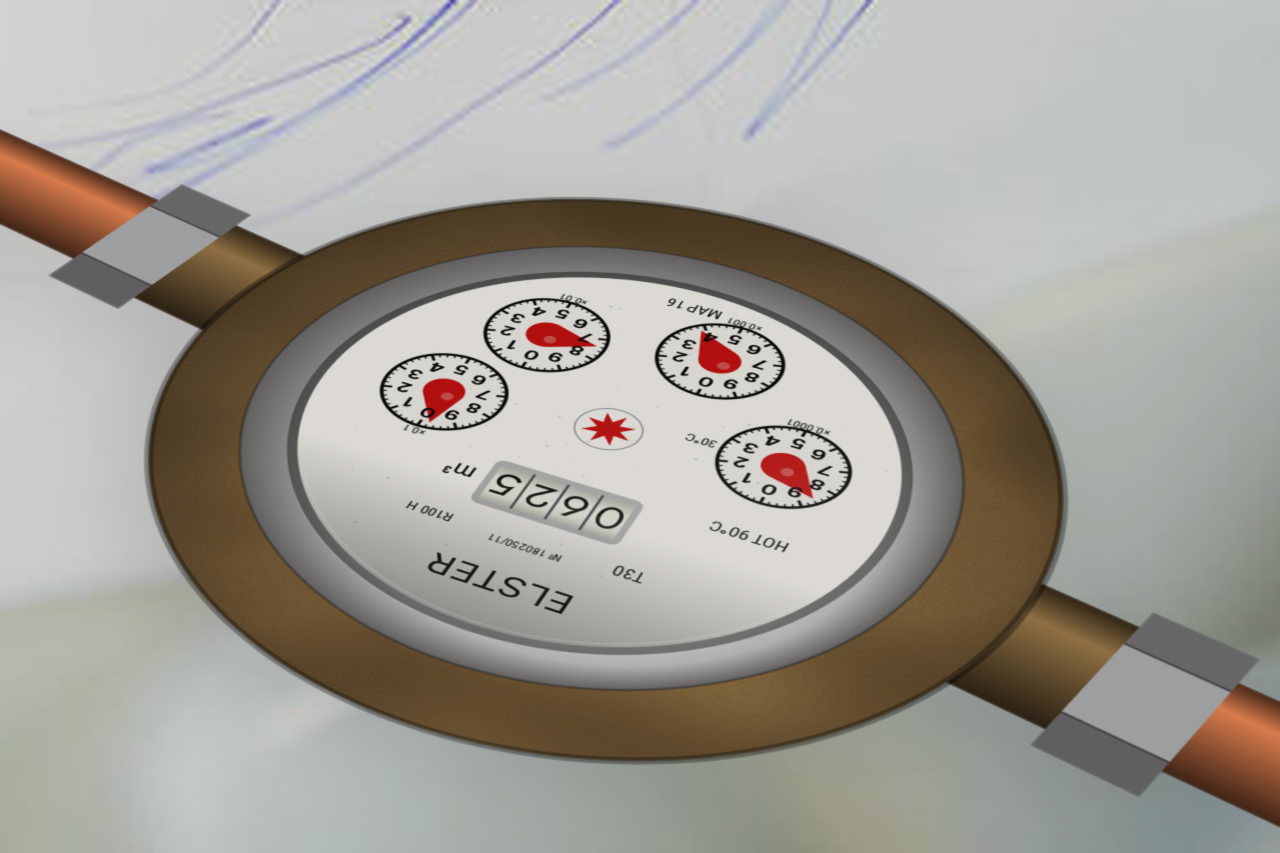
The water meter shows 624.9738 m³
